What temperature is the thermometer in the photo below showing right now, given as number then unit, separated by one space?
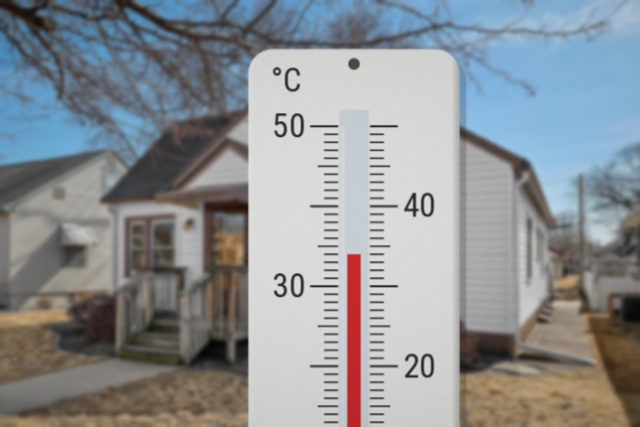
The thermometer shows 34 °C
